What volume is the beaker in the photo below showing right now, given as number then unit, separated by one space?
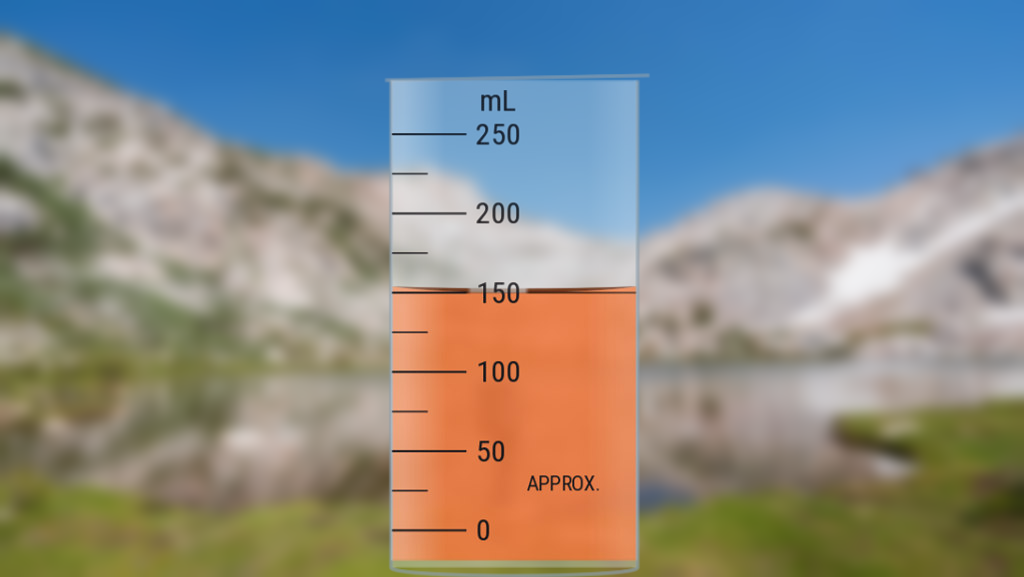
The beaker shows 150 mL
